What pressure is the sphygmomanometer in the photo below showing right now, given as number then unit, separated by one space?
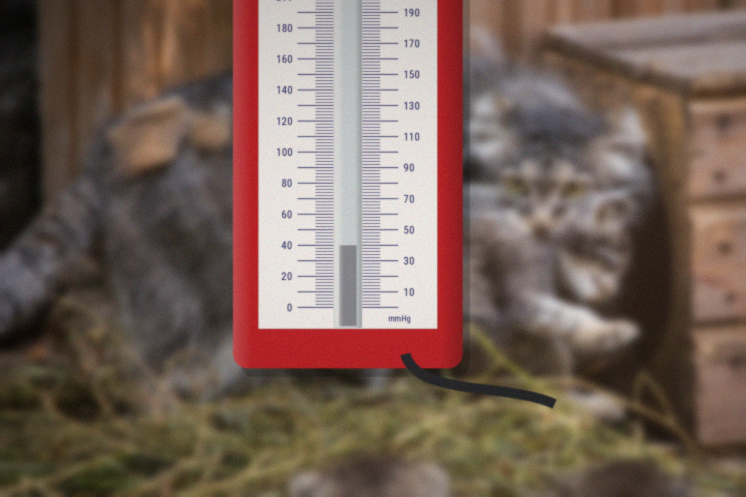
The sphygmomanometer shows 40 mmHg
